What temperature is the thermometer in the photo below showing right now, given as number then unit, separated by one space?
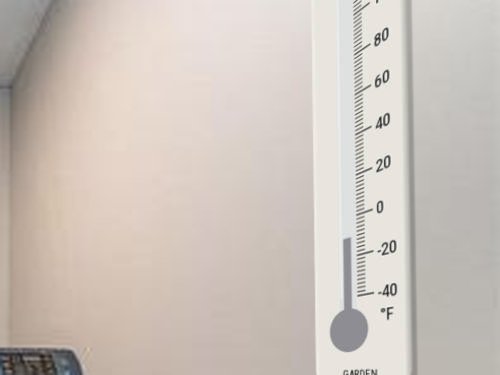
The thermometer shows -10 °F
